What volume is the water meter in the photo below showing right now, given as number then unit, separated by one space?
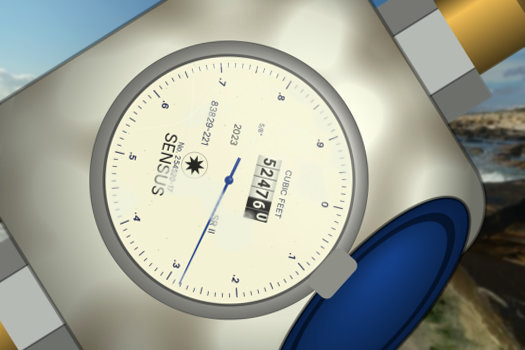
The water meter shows 524760.28 ft³
